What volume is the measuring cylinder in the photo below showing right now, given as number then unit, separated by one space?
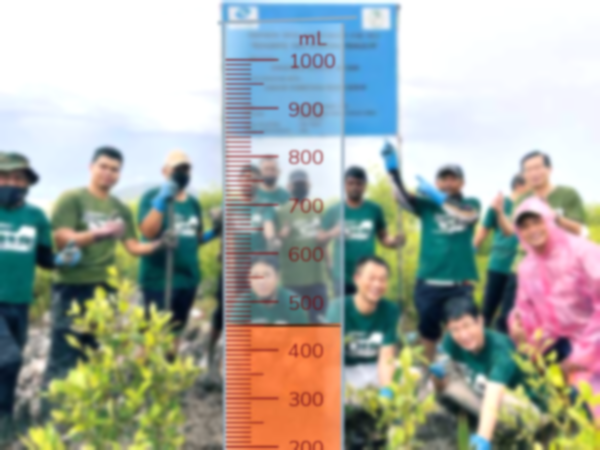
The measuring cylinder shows 450 mL
